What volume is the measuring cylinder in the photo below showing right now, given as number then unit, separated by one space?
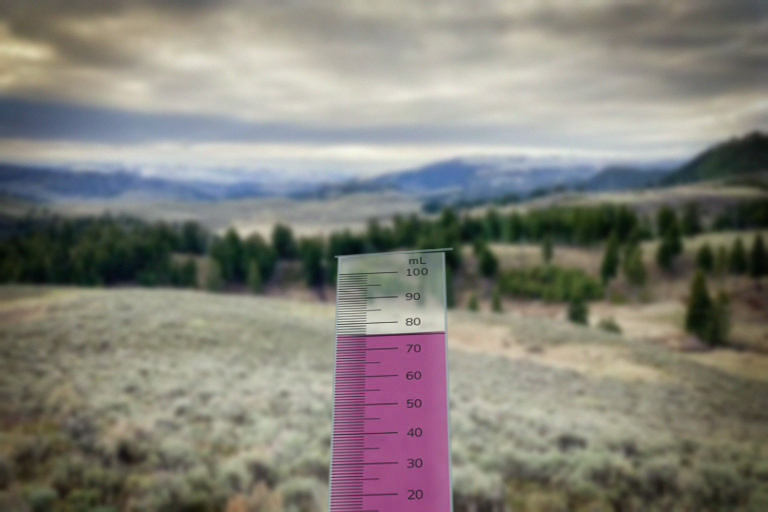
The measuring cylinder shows 75 mL
